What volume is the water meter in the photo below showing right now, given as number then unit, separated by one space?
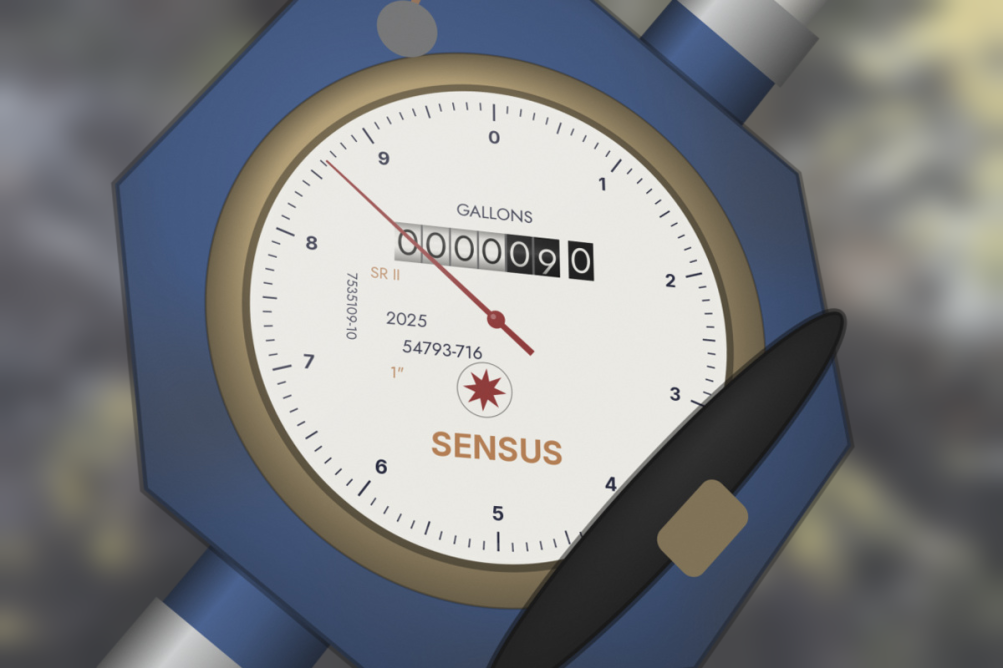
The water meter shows 88.6 gal
